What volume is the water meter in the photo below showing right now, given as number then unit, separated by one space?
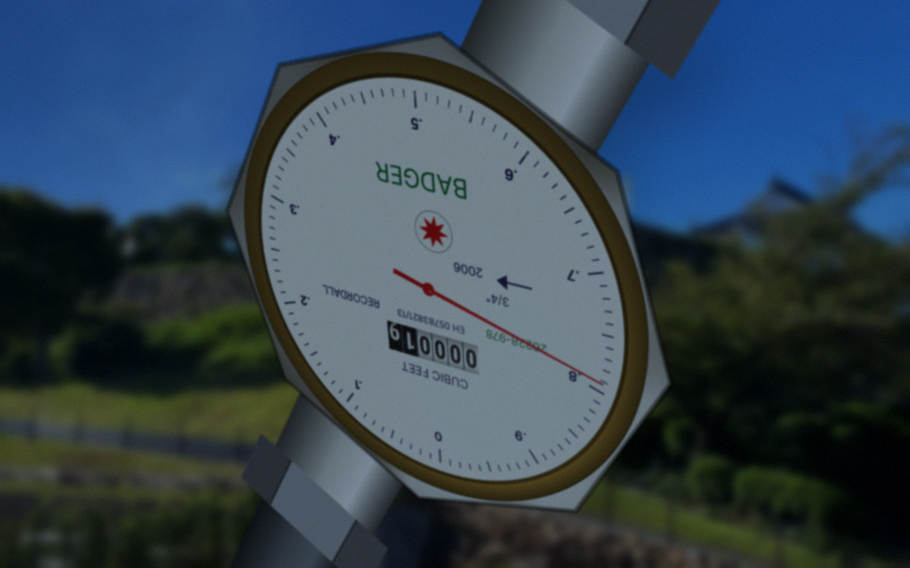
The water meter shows 18.79 ft³
